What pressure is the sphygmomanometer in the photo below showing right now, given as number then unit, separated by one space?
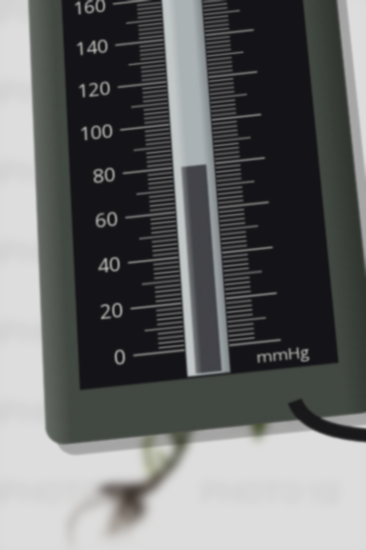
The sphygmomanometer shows 80 mmHg
